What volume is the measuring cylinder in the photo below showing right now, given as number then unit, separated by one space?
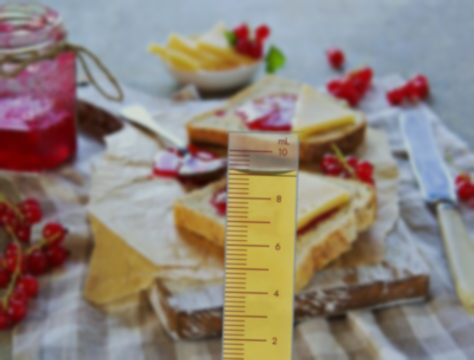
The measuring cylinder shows 9 mL
